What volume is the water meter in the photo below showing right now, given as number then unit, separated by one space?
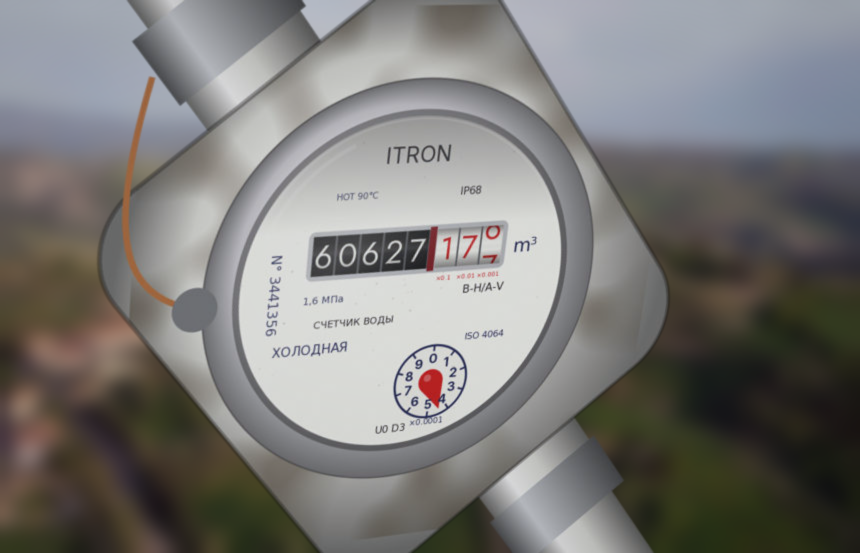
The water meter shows 60627.1764 m³
